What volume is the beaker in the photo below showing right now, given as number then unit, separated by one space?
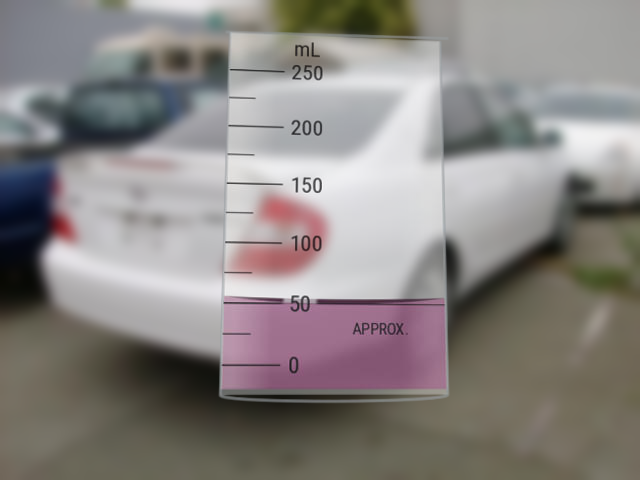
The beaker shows 50 mL
